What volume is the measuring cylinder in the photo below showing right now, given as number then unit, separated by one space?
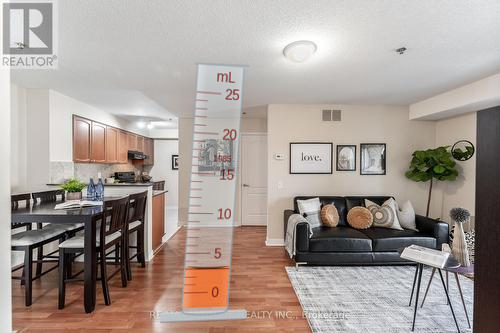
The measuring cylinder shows 3 mL
